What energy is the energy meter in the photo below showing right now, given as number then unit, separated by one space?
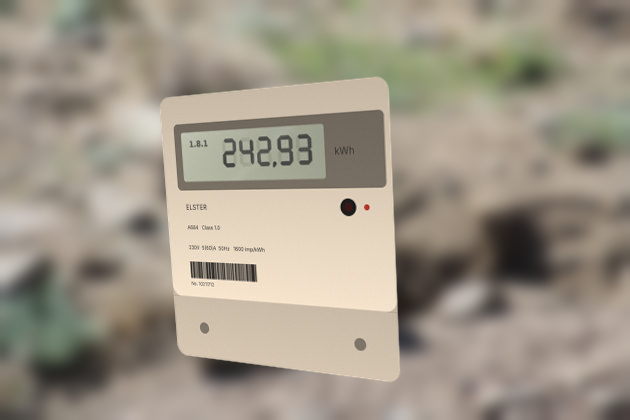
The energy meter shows 242.93 kWh
